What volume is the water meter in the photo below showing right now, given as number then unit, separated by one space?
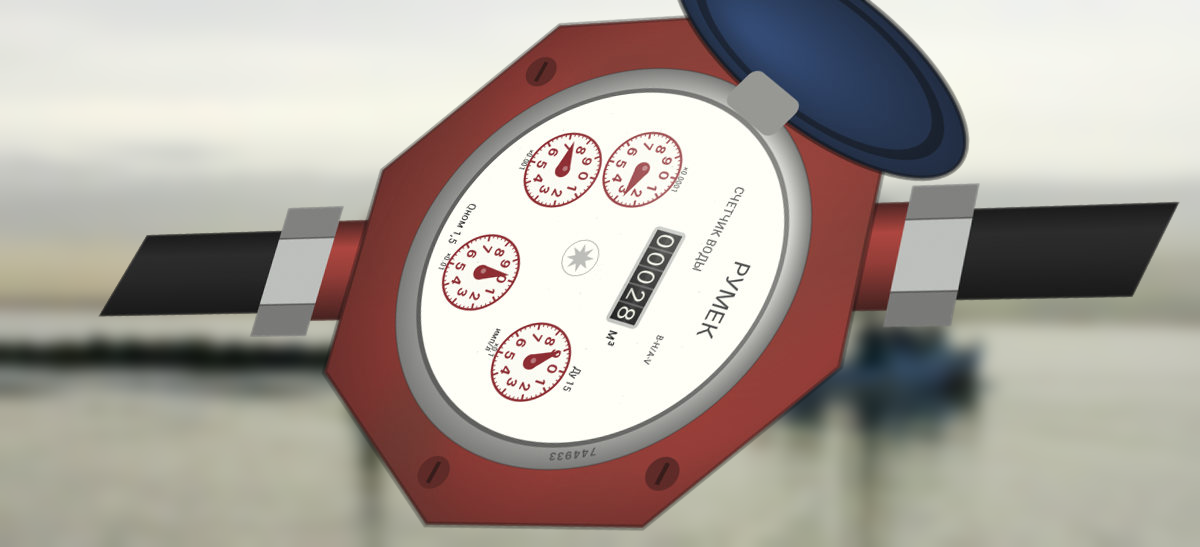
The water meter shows 28.8972 m³
